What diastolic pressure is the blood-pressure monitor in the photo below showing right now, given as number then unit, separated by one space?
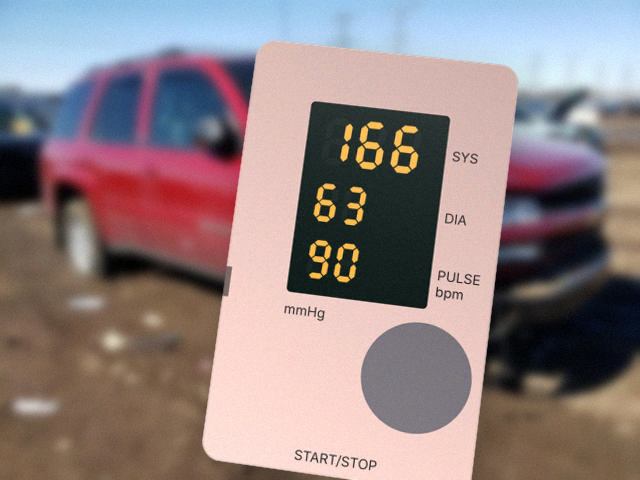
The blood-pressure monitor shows 63 mmHg
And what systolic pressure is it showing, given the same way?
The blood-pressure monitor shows 166 mmHg
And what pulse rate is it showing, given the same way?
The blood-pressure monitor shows 90 bpm
